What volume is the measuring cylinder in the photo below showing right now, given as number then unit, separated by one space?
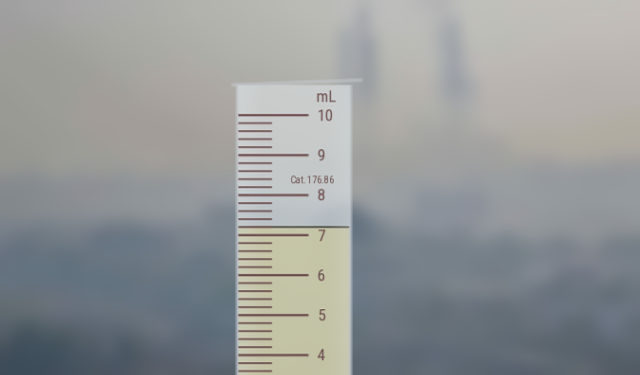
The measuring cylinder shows 7.2 mL
